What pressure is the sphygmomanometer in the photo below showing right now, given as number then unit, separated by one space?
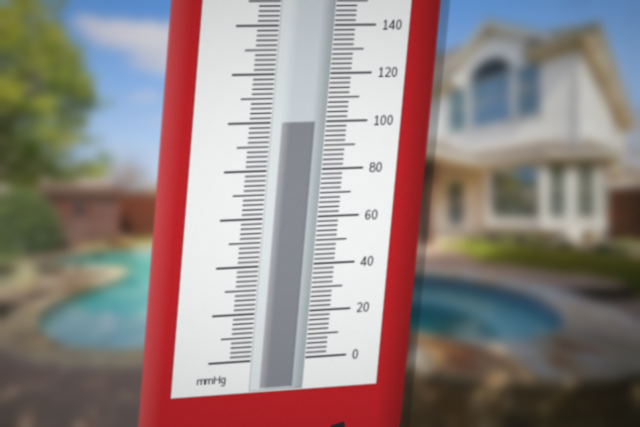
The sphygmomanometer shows 100 mmHg
